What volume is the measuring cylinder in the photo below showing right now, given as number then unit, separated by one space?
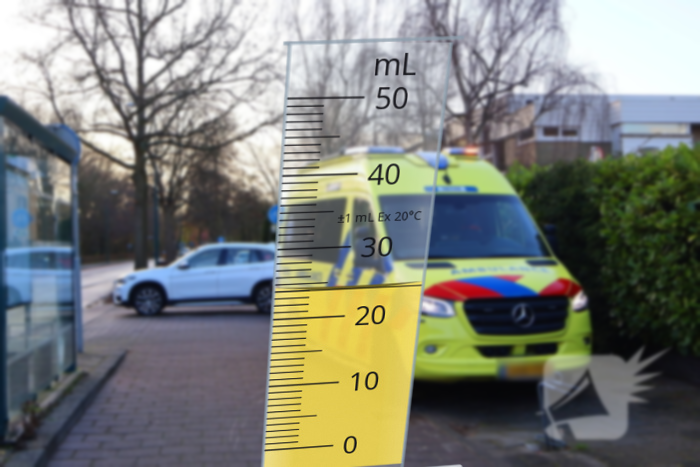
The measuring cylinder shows 24 mL
